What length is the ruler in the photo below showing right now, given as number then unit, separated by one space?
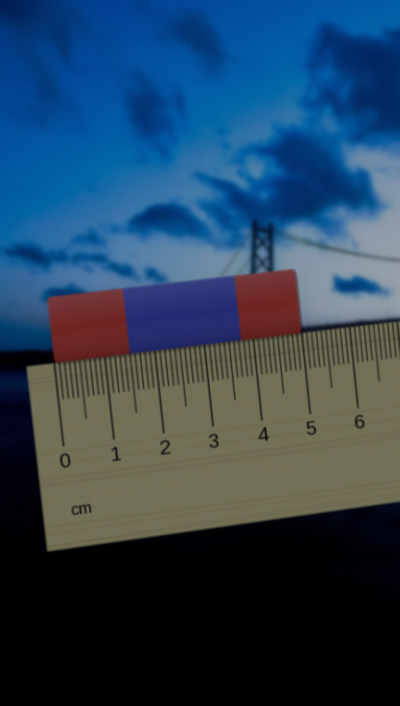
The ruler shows 5 cm
